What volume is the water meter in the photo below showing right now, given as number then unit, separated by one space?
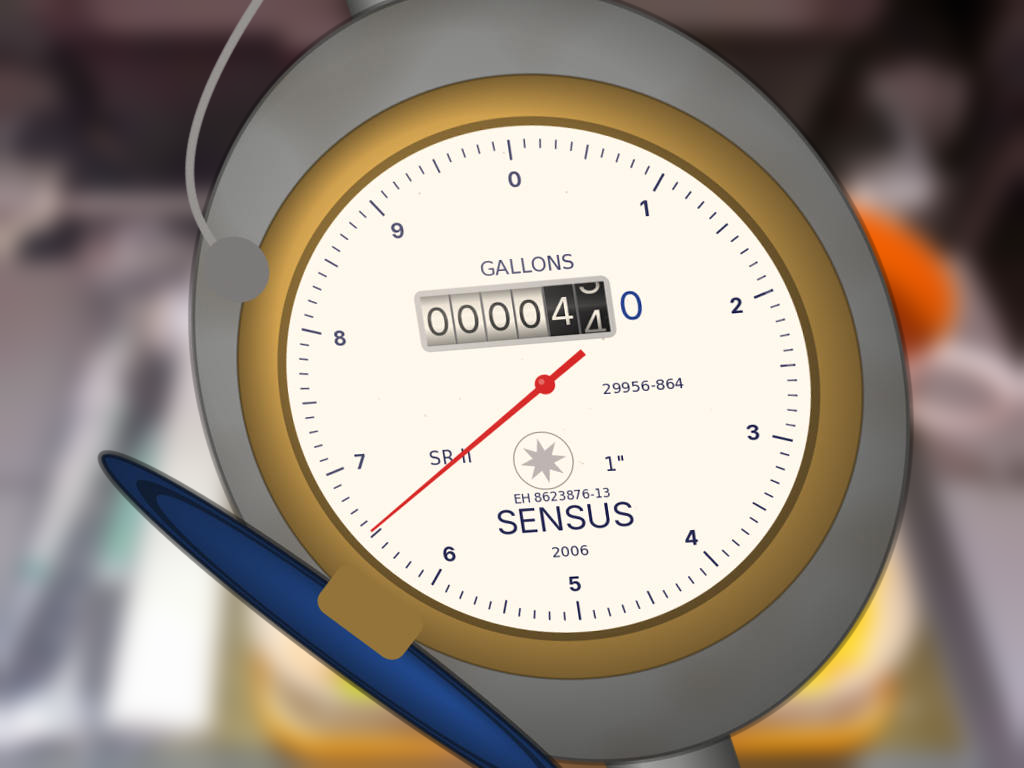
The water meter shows 436.5 gal
